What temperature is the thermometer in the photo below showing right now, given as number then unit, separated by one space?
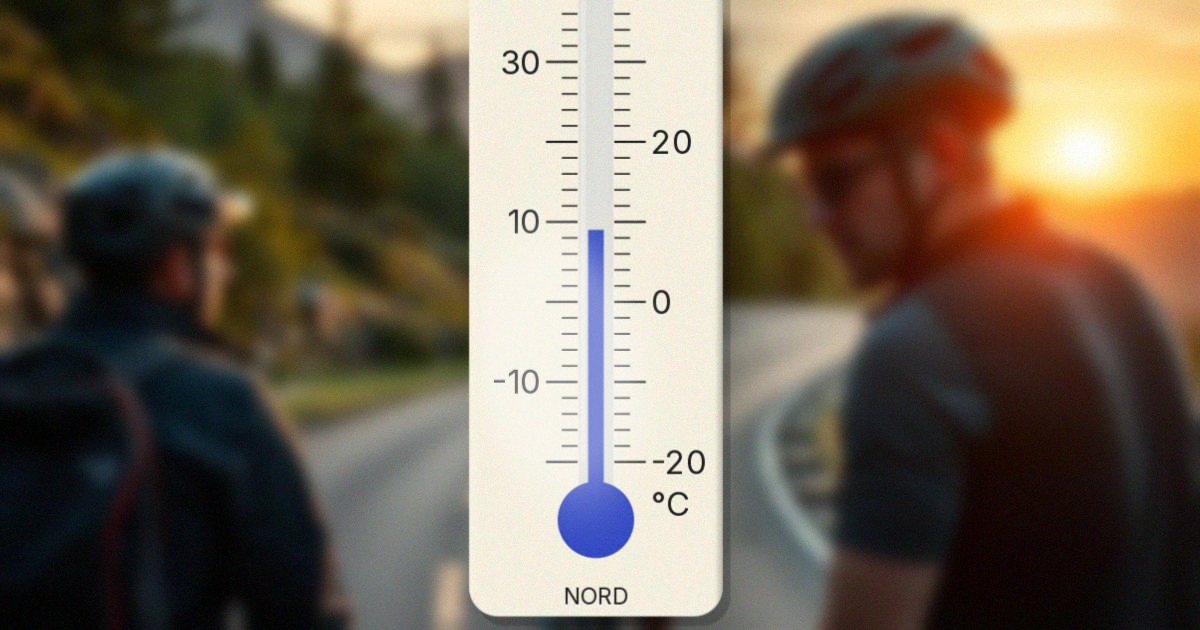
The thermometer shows 9 °C
